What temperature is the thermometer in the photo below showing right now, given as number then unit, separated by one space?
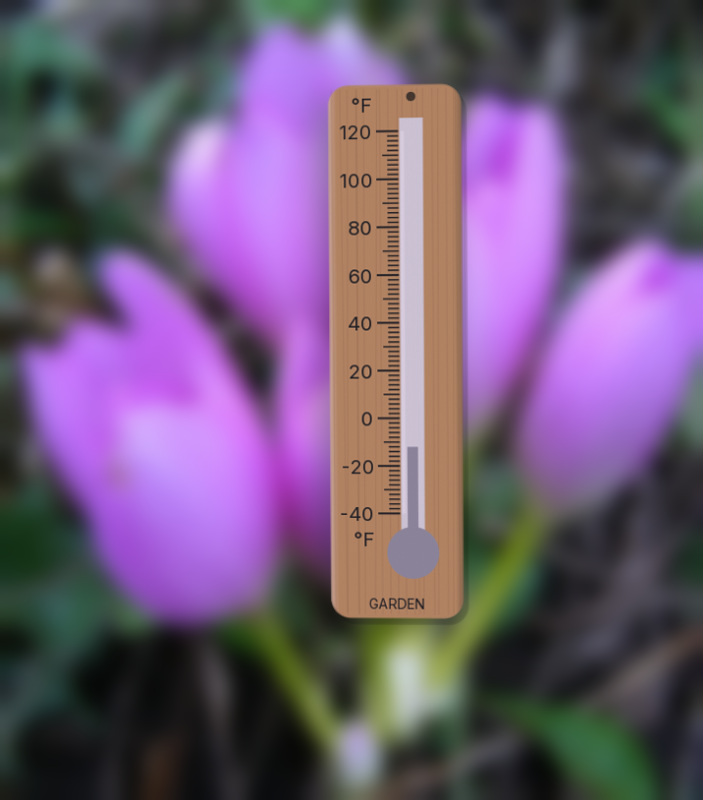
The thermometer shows -12 °F
